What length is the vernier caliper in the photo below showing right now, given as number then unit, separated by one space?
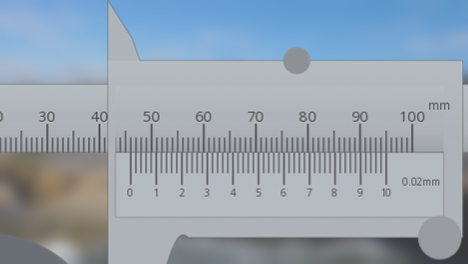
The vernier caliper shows 46.0 mm
